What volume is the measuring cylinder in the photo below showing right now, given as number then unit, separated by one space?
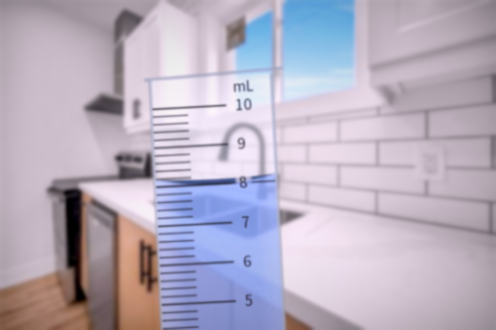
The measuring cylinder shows 8 mL
